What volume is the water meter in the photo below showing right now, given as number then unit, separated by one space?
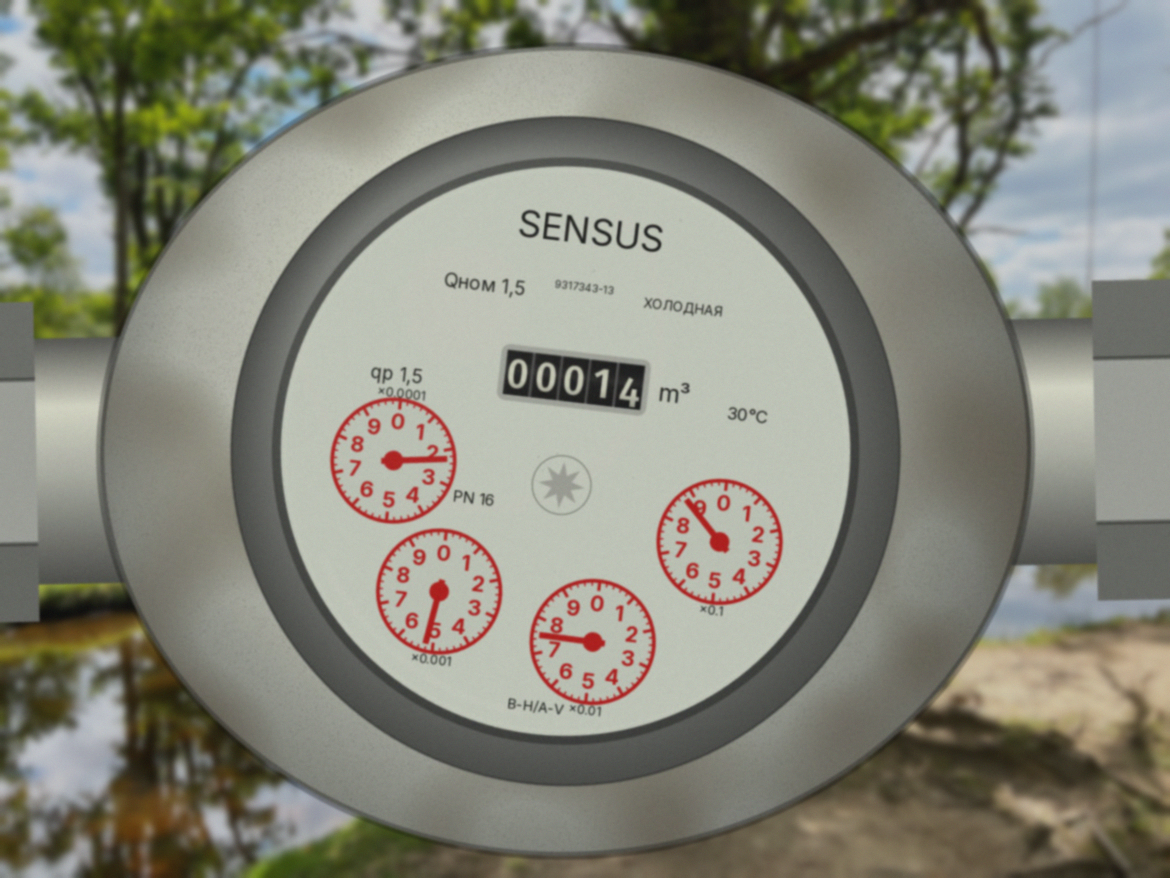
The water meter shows 13.8752 m³
